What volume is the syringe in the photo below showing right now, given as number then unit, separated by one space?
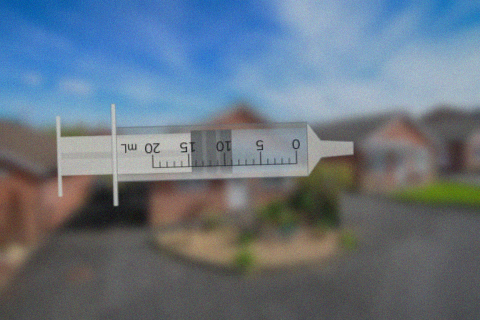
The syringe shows 9 mL
